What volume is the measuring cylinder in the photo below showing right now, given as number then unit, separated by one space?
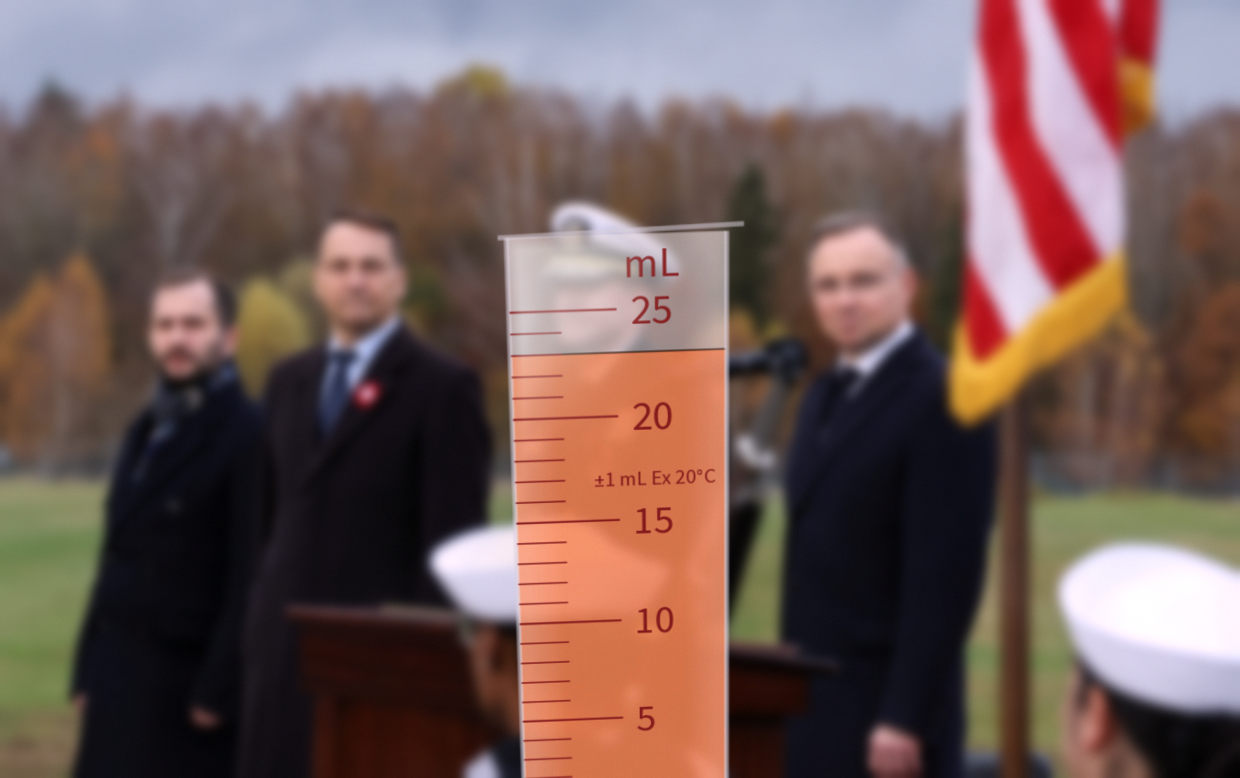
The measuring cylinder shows 23 mL
